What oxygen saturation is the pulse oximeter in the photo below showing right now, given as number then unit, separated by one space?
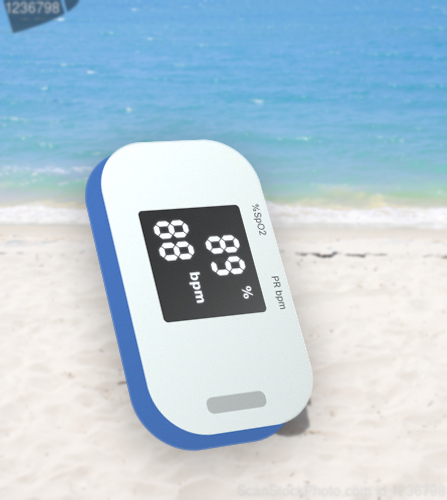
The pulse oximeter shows 89 %
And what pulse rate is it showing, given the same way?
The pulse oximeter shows 88 bpm
